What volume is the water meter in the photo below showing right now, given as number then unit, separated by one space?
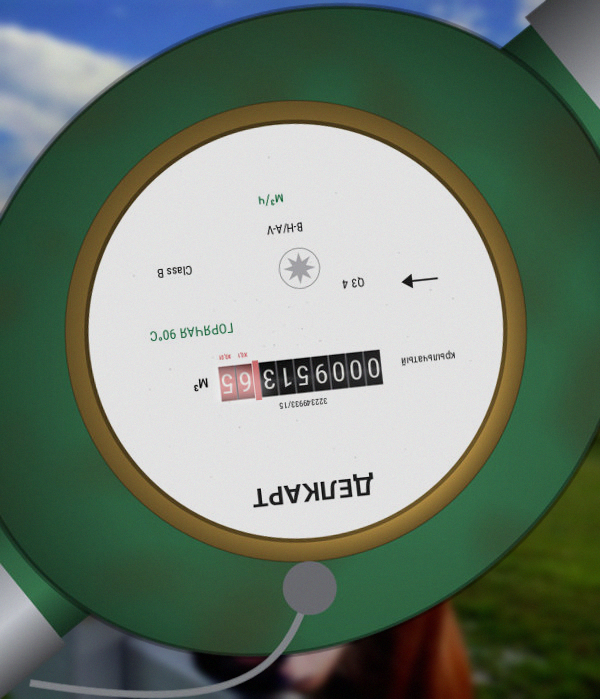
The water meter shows 9513.65 m³
